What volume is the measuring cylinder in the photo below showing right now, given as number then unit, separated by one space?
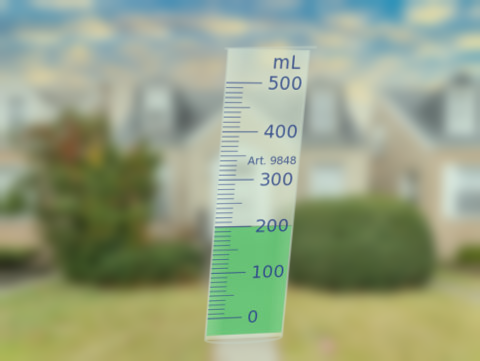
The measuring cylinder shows 200 mL
